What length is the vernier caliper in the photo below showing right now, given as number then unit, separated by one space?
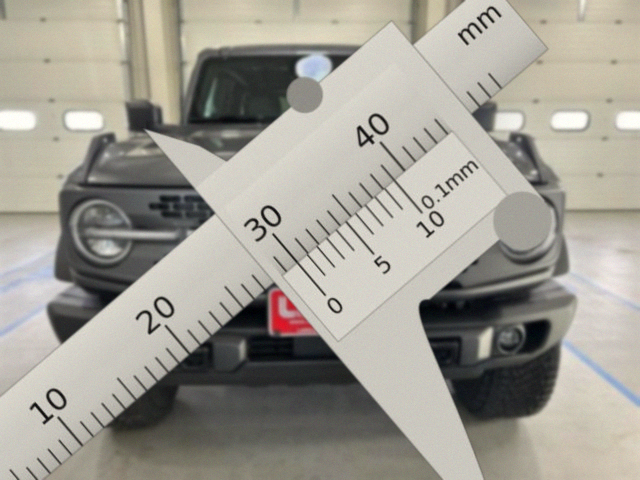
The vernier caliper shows 30.0 mm
